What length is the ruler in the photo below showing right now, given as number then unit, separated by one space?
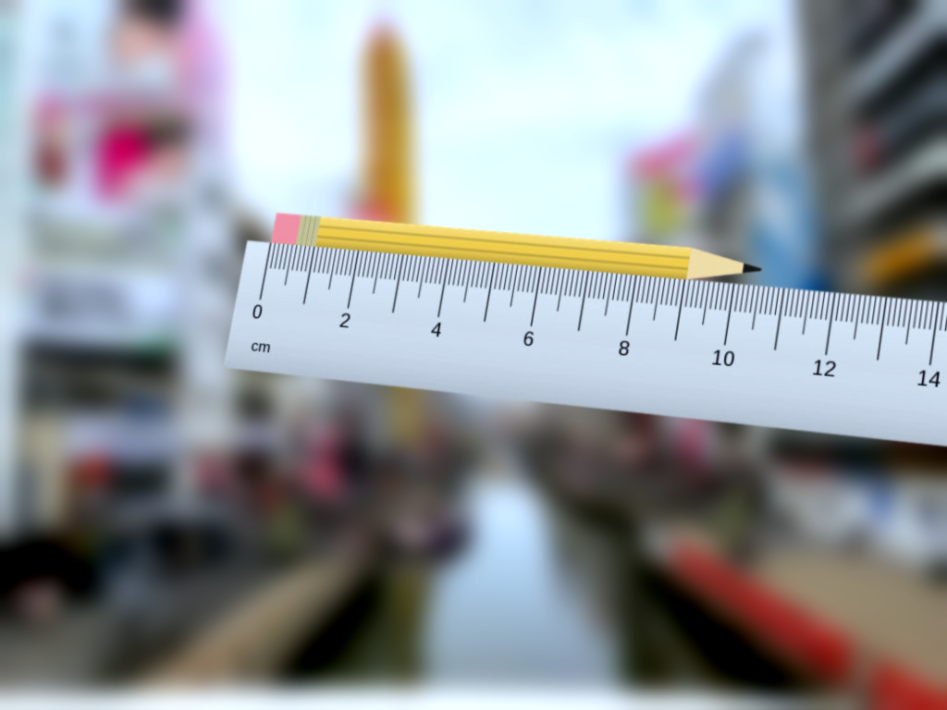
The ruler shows 10.5 cm
